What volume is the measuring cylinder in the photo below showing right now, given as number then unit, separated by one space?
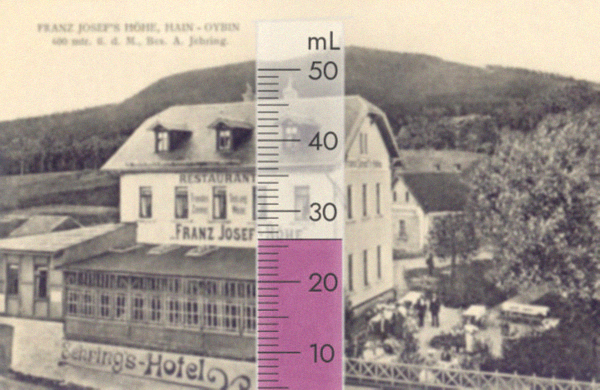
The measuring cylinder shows 26 mL
